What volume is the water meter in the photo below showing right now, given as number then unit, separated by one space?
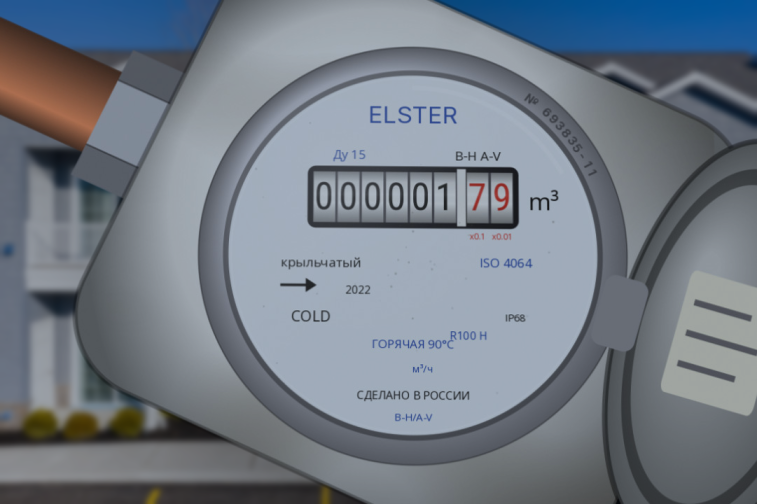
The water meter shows 1.79 m³
